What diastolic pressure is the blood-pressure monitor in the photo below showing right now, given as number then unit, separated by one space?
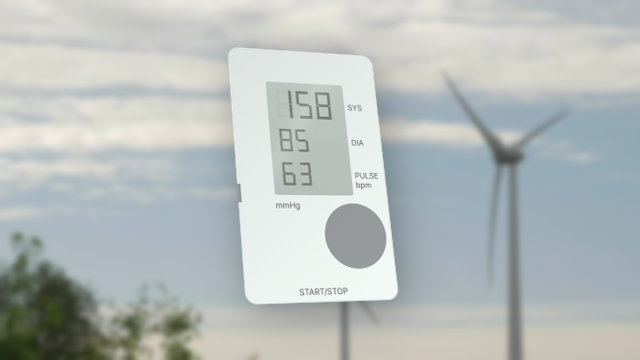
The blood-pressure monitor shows 85 mmHg
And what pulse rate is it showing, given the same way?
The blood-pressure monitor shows 63 bpm
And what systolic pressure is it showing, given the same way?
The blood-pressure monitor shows 158 mmHg
